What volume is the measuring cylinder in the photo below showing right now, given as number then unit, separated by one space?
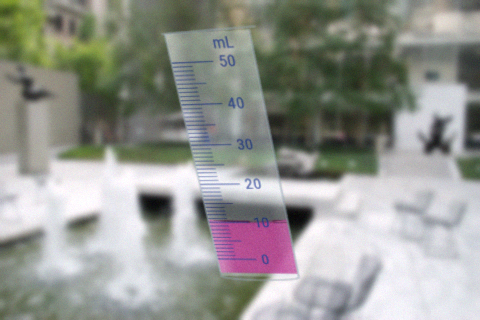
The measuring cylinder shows 10 mL
